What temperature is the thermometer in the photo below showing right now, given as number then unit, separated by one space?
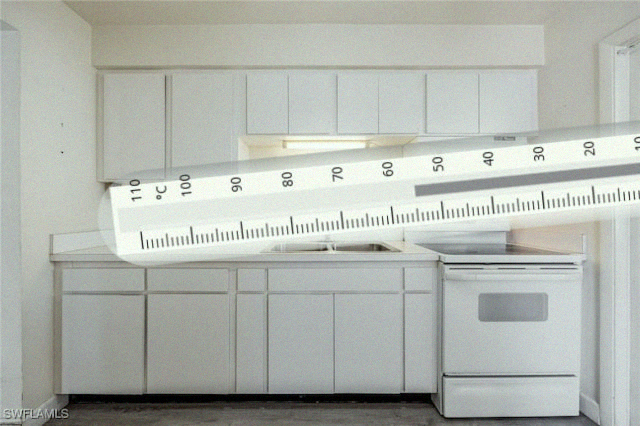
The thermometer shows 55 °C
